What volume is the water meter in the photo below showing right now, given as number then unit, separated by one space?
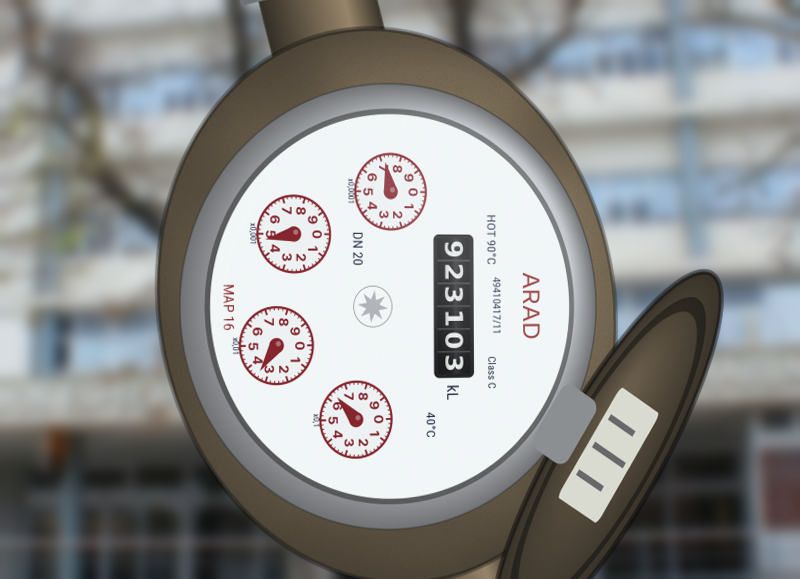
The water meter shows 923103.6347 kL
